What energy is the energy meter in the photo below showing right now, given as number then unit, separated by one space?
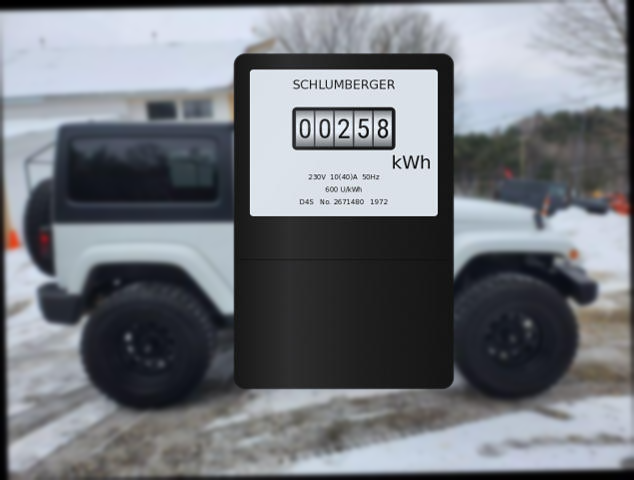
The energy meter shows 258 kWh
